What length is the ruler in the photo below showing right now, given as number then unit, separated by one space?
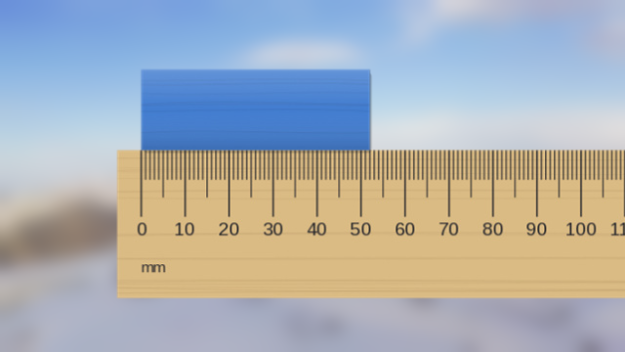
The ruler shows 52 mm
